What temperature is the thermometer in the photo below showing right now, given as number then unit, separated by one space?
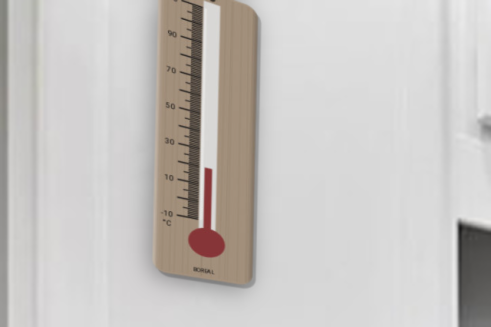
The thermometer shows 20 °C
